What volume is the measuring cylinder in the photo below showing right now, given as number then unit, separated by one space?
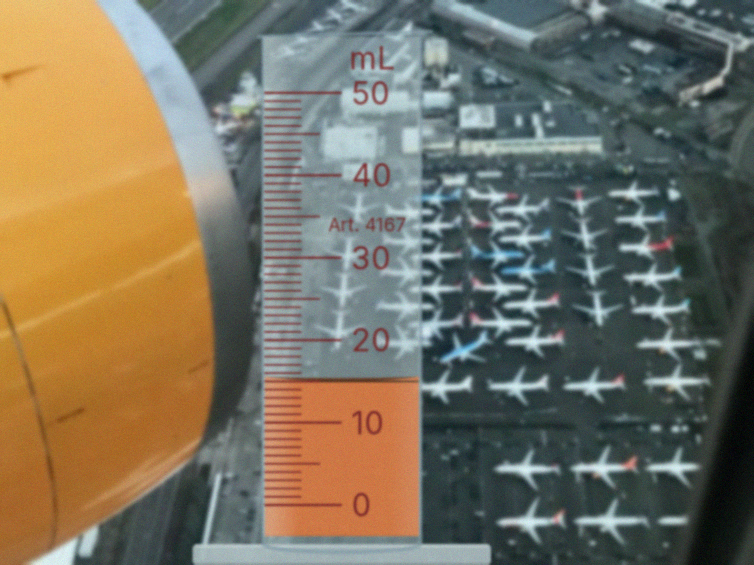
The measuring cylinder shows 15 mL
